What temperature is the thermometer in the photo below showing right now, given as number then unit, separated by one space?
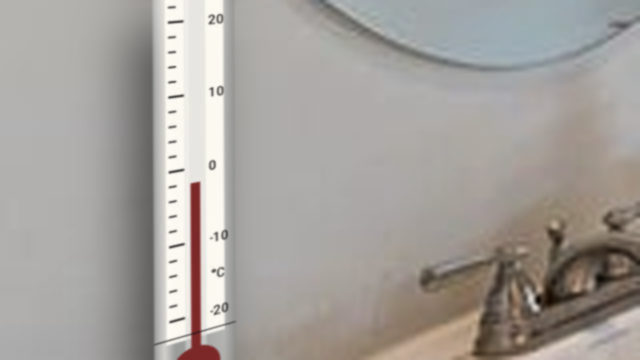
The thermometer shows -2 °C
